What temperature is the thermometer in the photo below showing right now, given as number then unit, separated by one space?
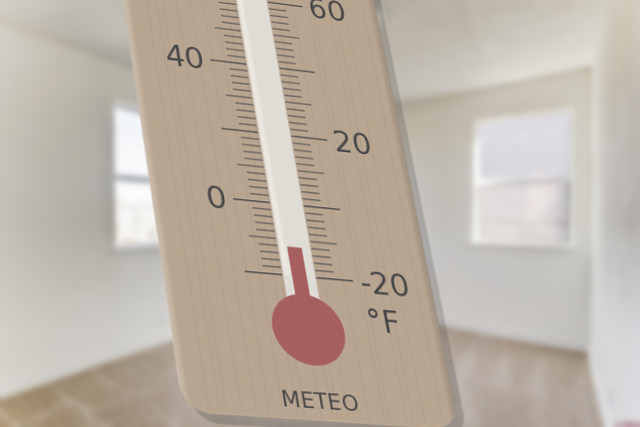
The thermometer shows -12 °F
